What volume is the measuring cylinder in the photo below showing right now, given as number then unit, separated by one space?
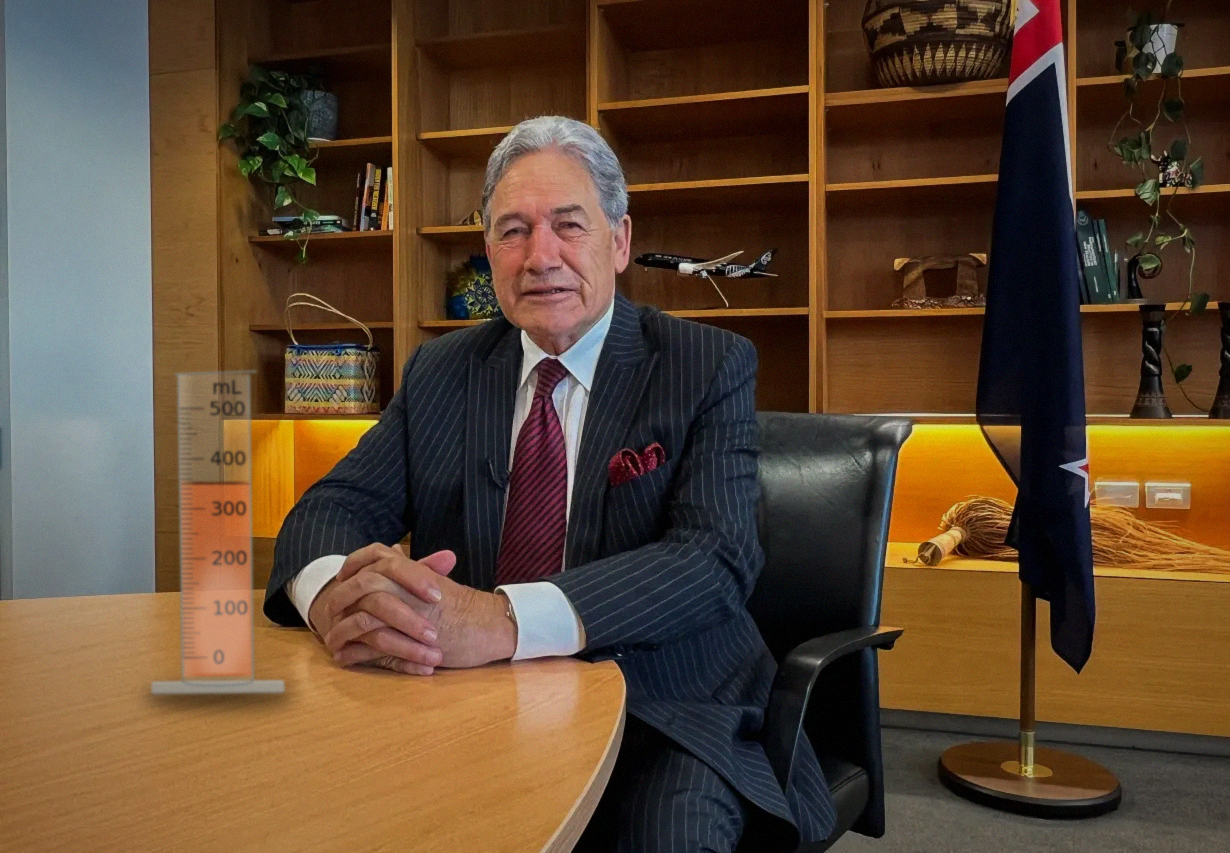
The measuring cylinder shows 350 mL
